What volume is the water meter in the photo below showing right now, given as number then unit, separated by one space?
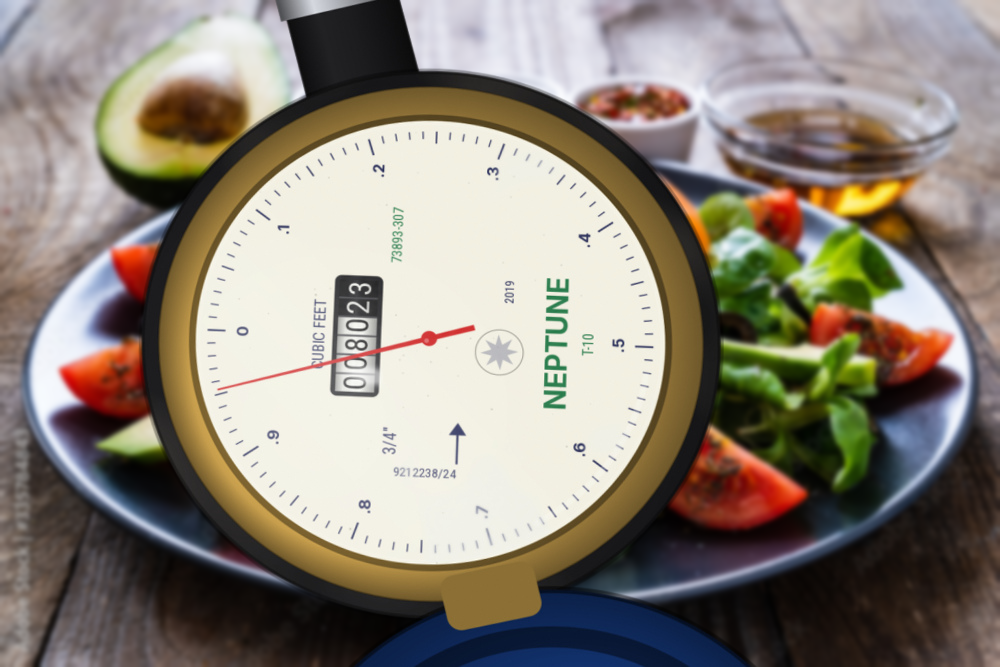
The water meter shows 8022.95 ft³
